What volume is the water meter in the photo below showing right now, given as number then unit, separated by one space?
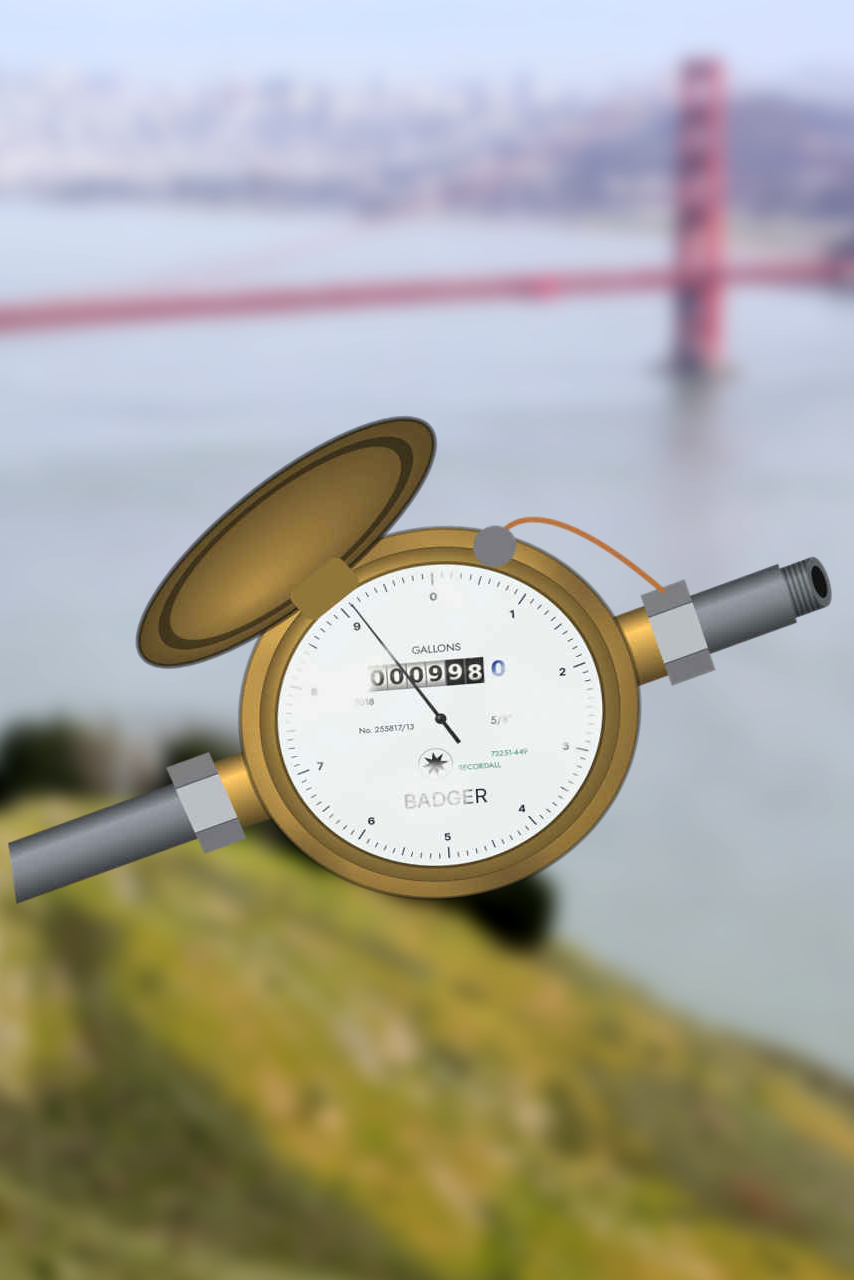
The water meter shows 9979.1 gal
